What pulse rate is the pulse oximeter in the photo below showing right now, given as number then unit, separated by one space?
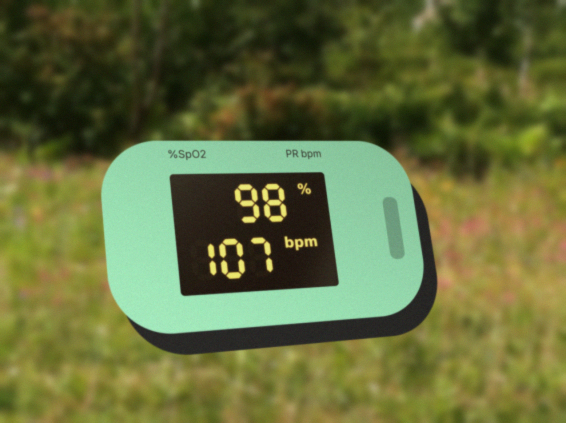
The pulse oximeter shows 107 bpm
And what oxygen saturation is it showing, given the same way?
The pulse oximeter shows 98 %
